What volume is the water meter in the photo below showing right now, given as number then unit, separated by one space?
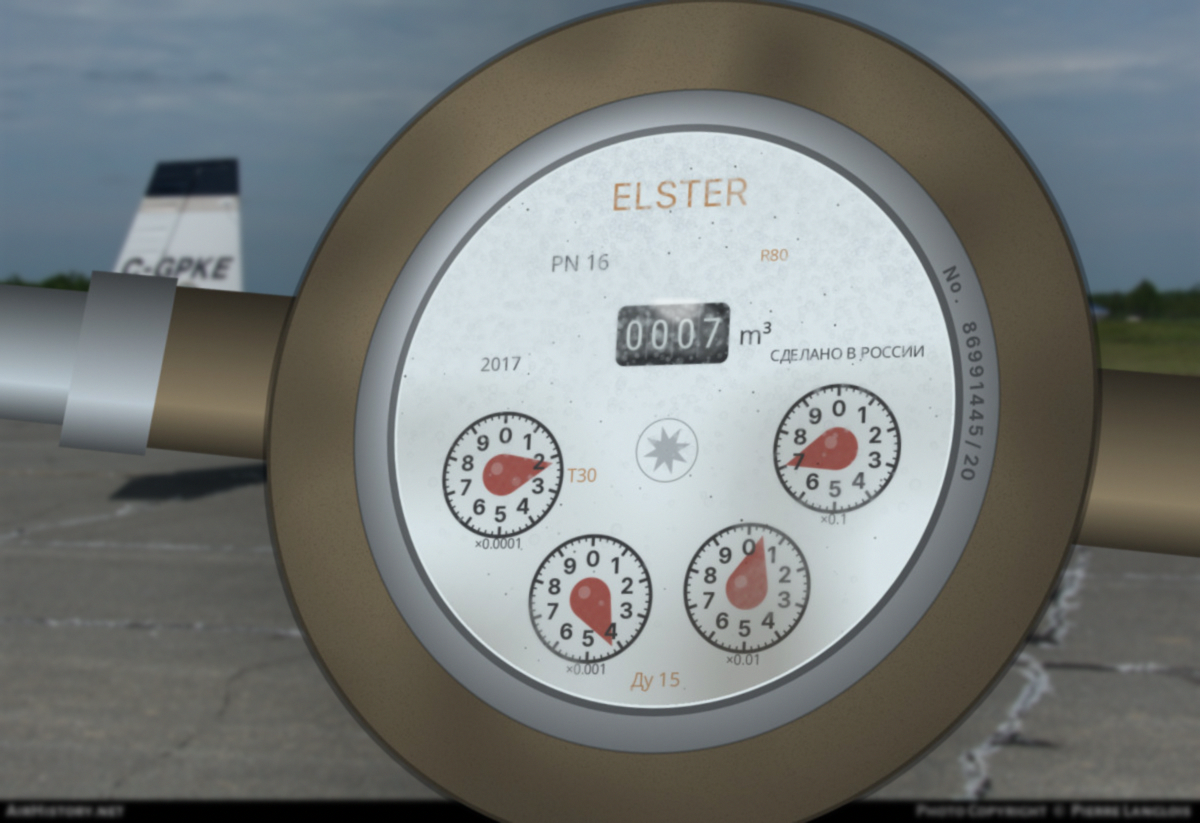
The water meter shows 7.7042 m³
